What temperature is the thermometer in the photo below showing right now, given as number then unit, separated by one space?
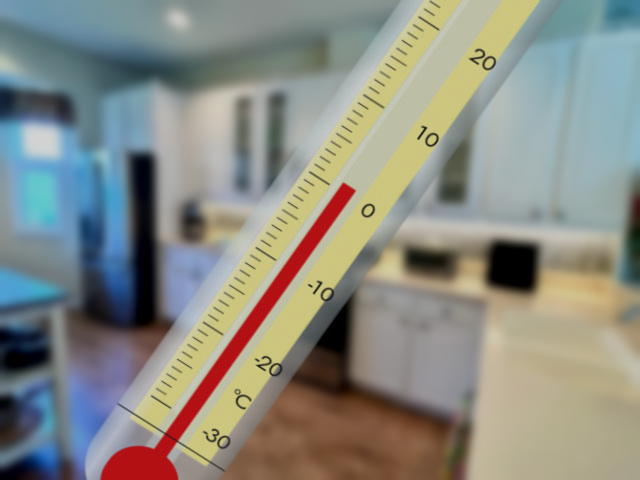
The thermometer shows 1 °C
